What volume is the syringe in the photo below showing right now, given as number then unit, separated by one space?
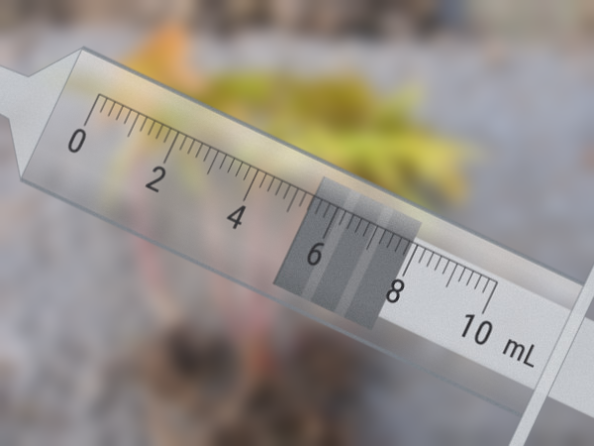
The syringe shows 5.4 mL
